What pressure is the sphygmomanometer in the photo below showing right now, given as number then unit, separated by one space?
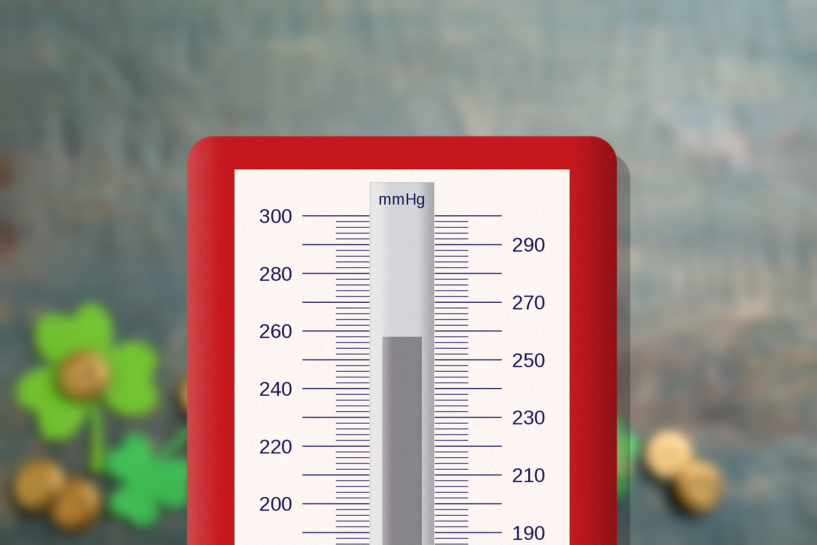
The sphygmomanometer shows 258 mmHg
